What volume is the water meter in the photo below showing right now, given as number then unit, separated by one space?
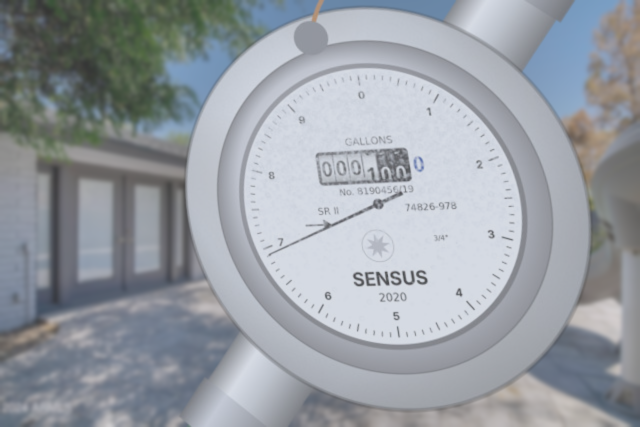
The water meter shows 996.9 gal
